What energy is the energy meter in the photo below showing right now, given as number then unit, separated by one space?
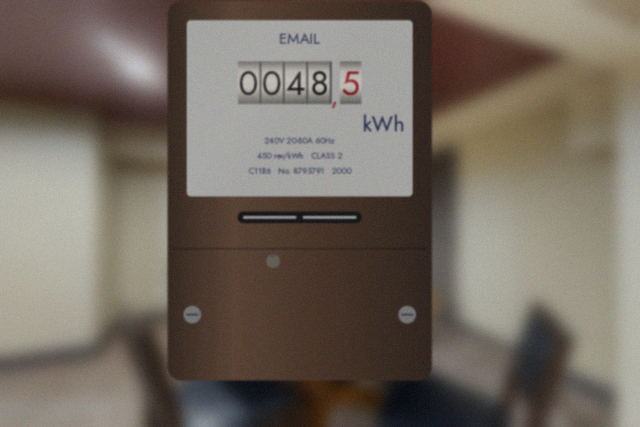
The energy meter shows 48.5 kWh
